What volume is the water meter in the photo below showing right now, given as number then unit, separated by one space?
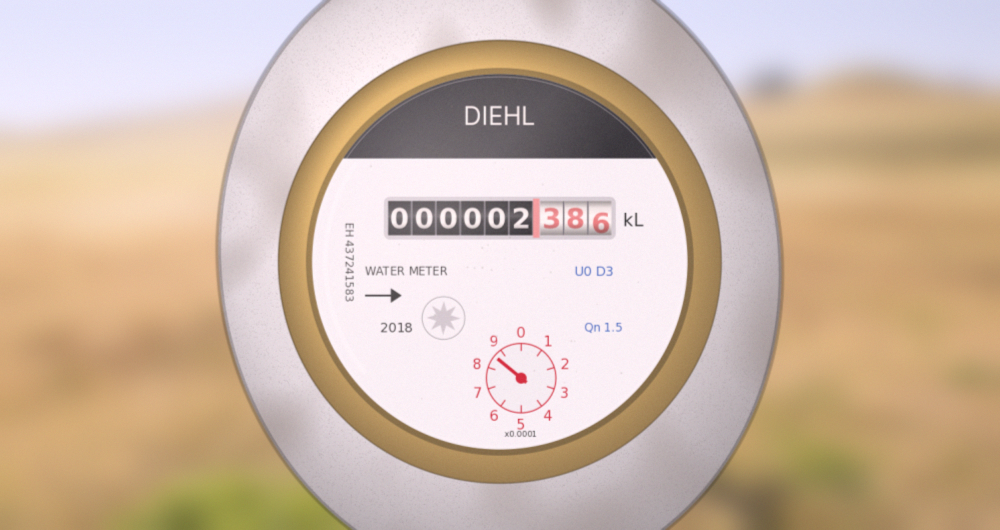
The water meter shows 2.3858 kL
